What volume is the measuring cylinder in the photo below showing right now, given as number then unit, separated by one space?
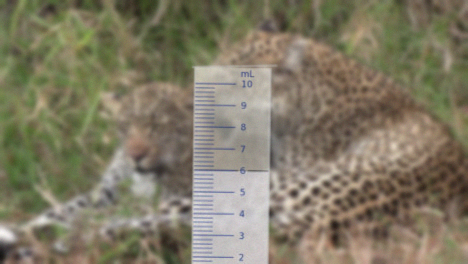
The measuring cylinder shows 6 mL
